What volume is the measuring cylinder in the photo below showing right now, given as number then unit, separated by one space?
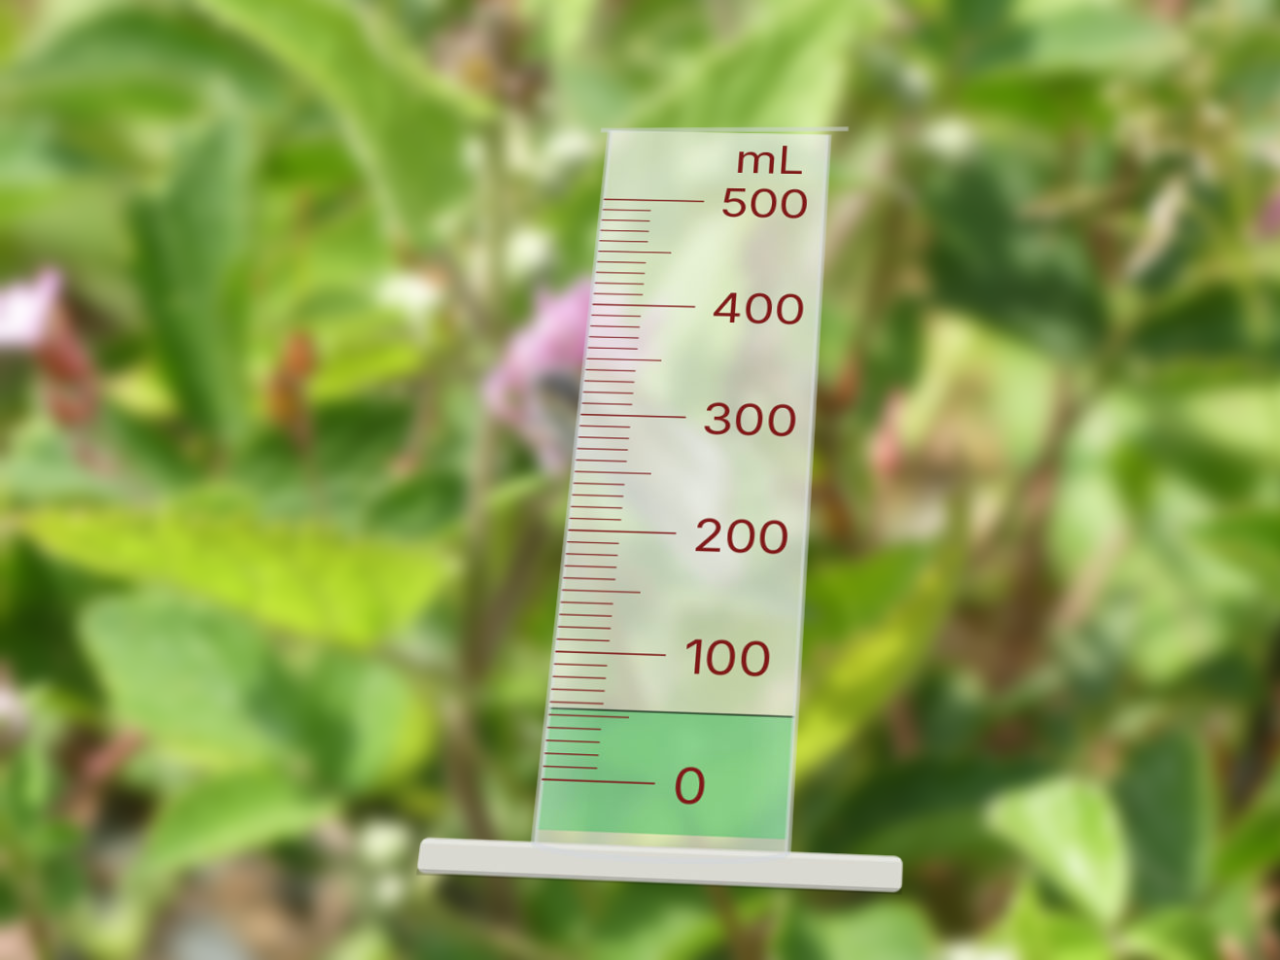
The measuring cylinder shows 55 mL
